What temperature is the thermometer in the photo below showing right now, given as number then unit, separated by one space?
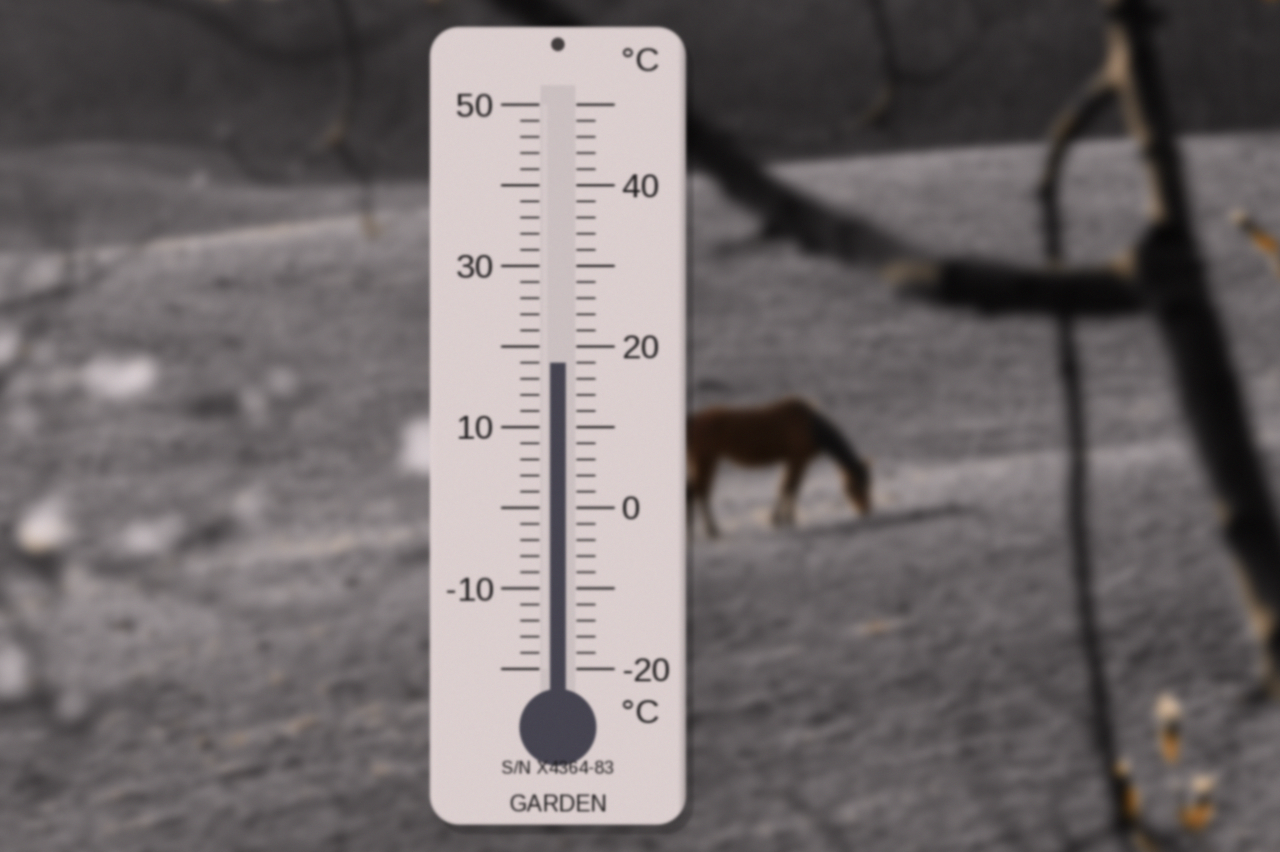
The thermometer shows 18 °C
